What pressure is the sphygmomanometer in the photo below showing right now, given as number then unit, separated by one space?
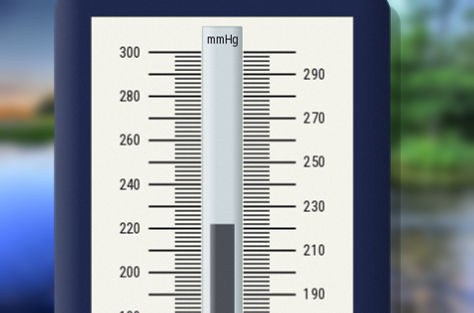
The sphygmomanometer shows 222 mmHg
